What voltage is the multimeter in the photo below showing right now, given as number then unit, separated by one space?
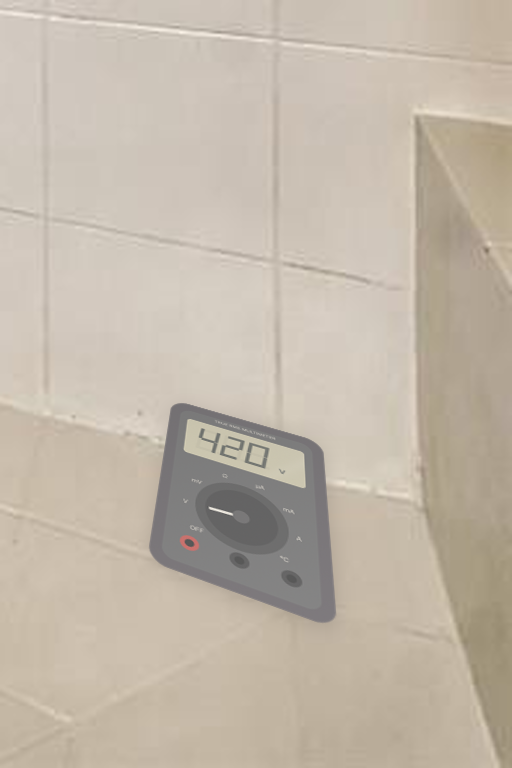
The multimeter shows 420 V
